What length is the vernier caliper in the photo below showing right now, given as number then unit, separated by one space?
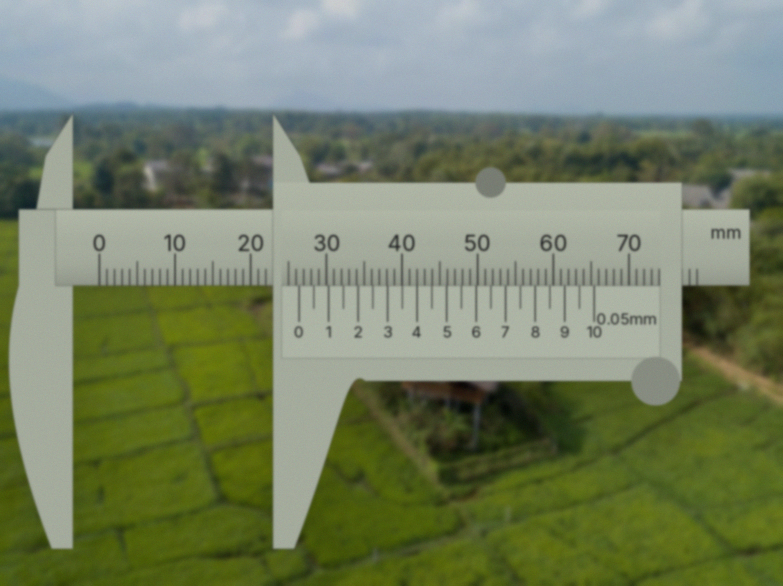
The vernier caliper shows 26.4 mm
